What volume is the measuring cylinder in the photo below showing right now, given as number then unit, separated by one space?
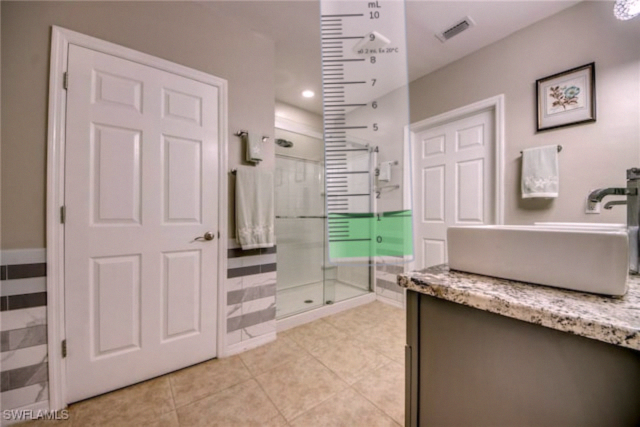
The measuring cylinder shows 1 mL
